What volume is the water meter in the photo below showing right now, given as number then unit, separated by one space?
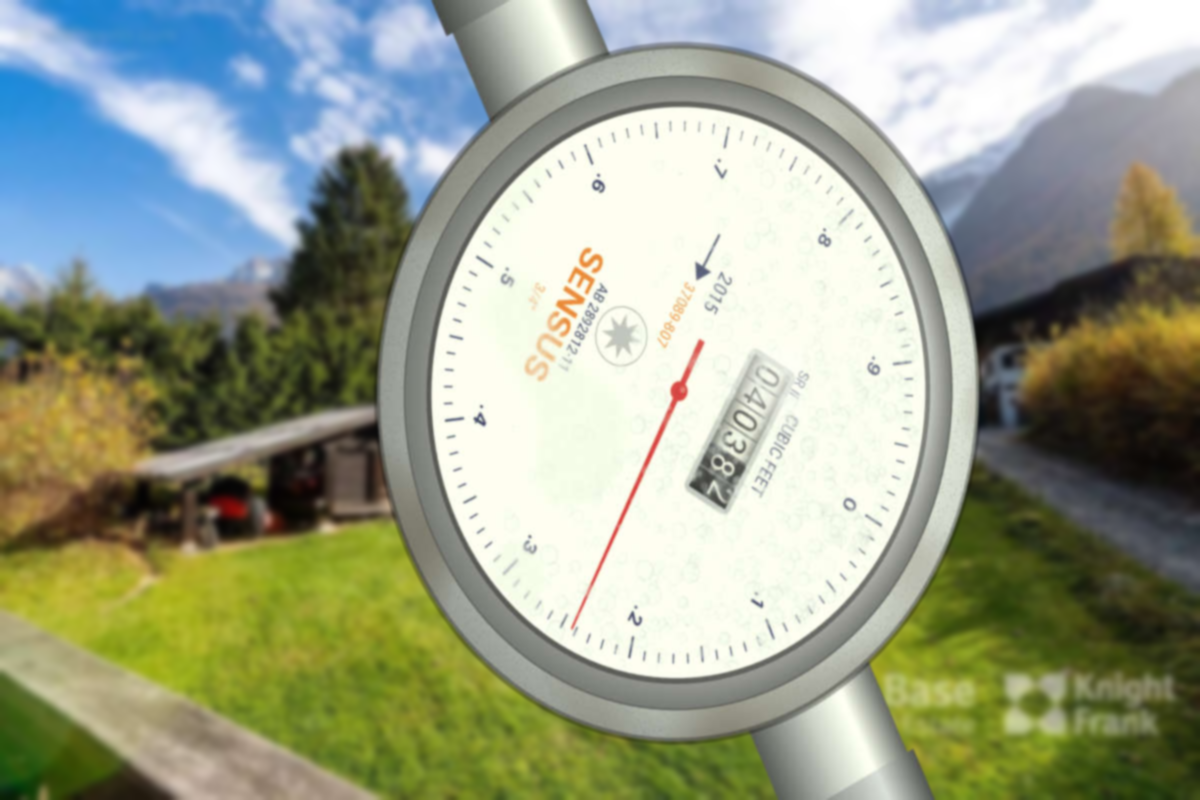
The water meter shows 40382.24 ft³
